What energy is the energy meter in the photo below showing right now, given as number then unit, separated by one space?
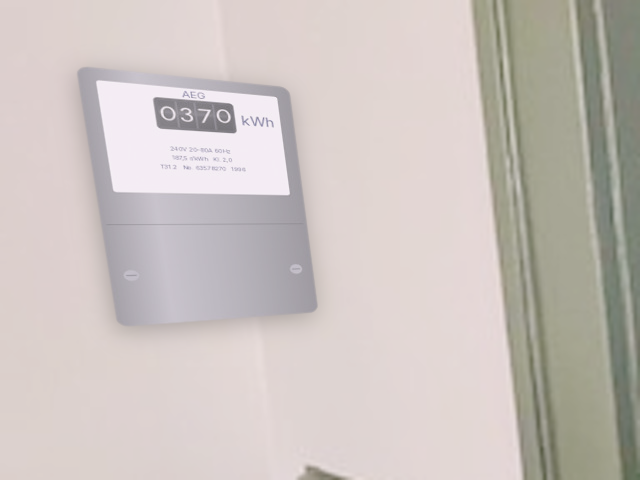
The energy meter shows 370 kWh
